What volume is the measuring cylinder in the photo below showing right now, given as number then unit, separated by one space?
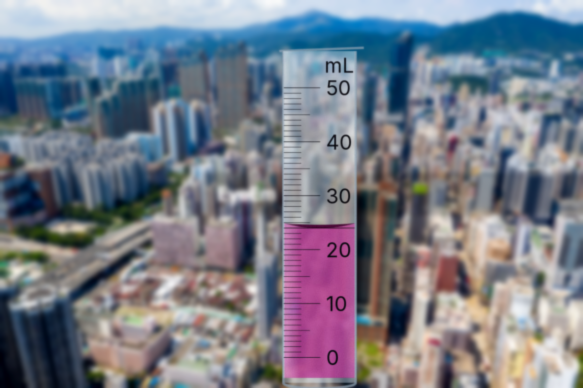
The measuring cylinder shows 24 mL
